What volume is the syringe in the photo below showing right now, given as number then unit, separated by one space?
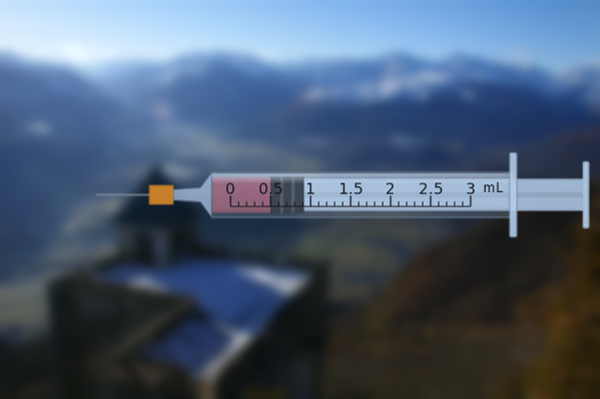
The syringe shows 0.5 mL
